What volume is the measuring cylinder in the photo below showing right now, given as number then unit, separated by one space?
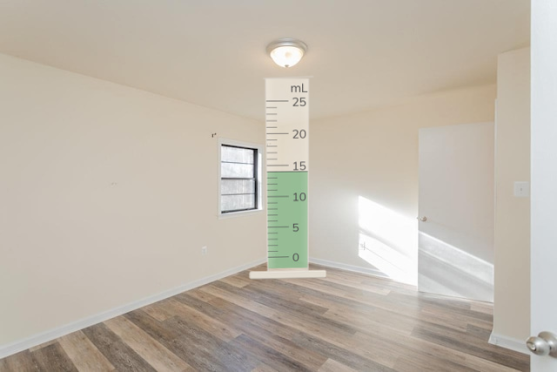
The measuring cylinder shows 14 mL
